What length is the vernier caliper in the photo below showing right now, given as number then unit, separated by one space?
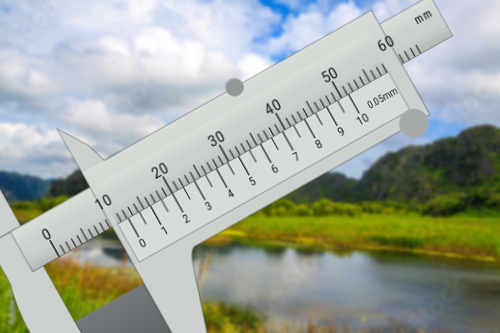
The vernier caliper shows 12.2 mm
